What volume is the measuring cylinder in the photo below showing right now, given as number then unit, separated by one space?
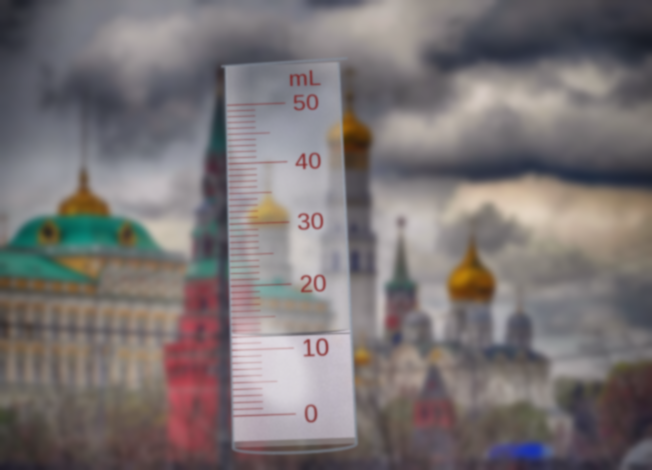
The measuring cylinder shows 12 mL
